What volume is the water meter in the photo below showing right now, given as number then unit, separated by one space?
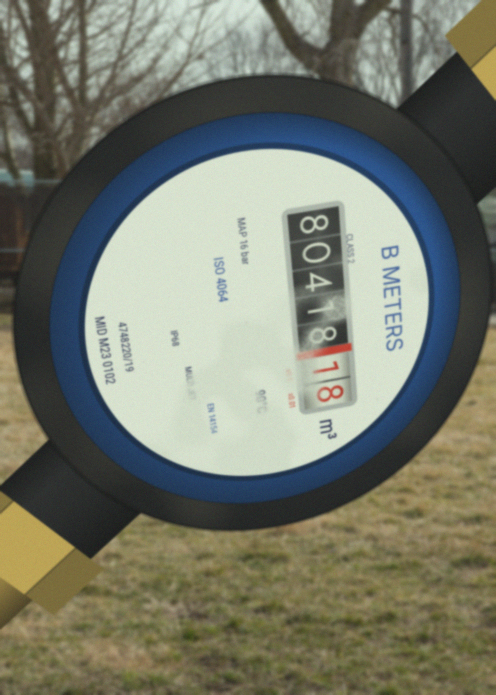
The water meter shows 80418.18 m³
